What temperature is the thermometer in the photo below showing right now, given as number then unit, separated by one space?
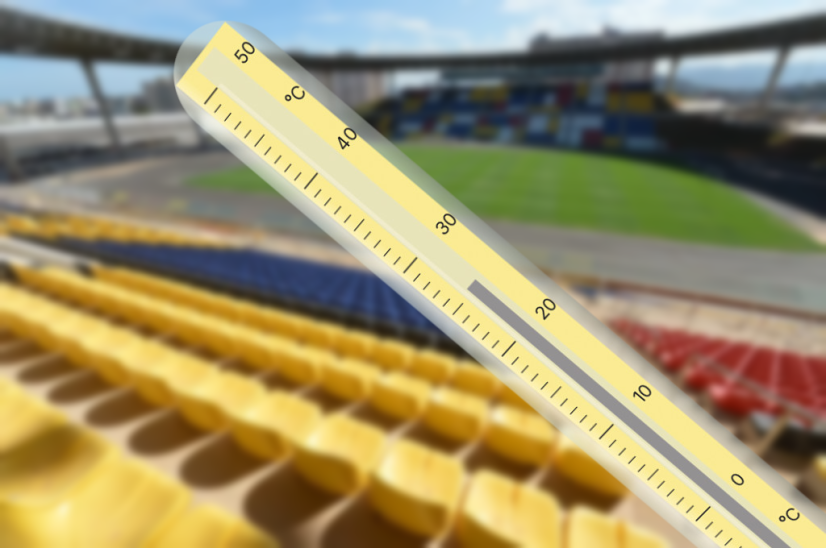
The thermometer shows 25.5 °C
